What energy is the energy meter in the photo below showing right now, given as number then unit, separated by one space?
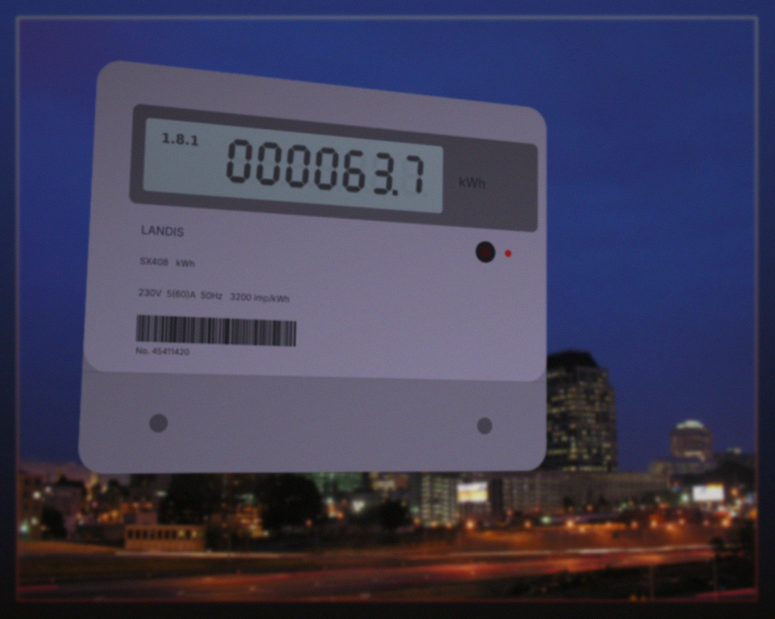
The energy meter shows 63.7 kWh
